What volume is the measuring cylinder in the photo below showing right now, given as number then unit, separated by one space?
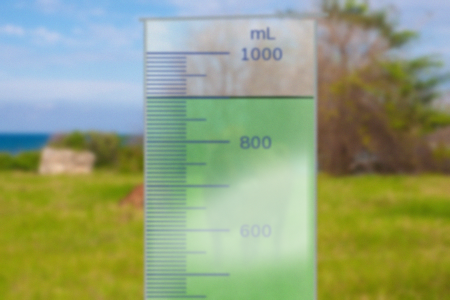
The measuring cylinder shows 900 mL
